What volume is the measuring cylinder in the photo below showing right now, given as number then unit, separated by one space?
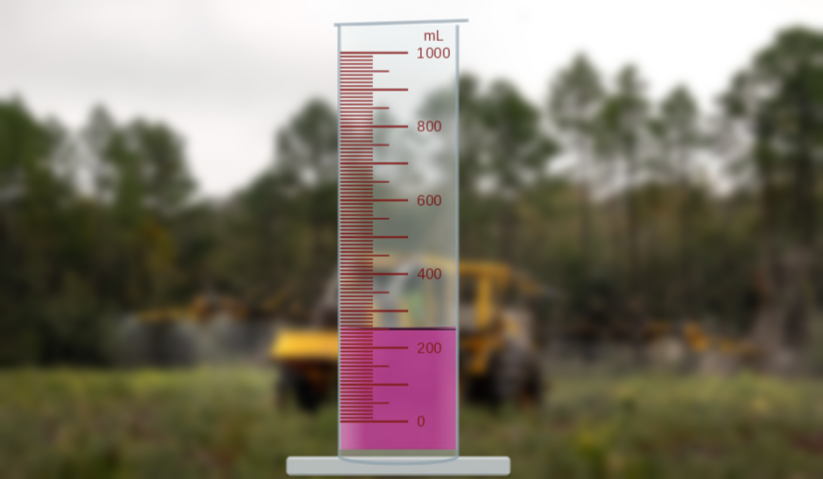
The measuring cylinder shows 250 mL
